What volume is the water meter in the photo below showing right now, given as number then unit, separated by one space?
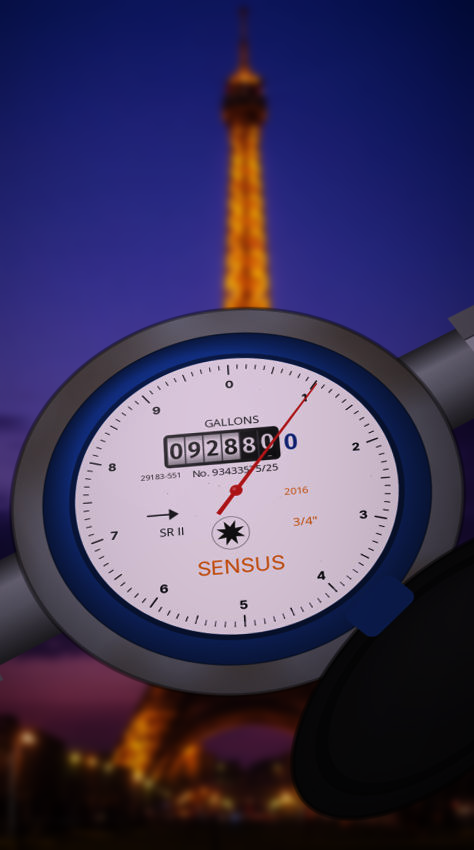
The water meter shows 928801.0 gal
